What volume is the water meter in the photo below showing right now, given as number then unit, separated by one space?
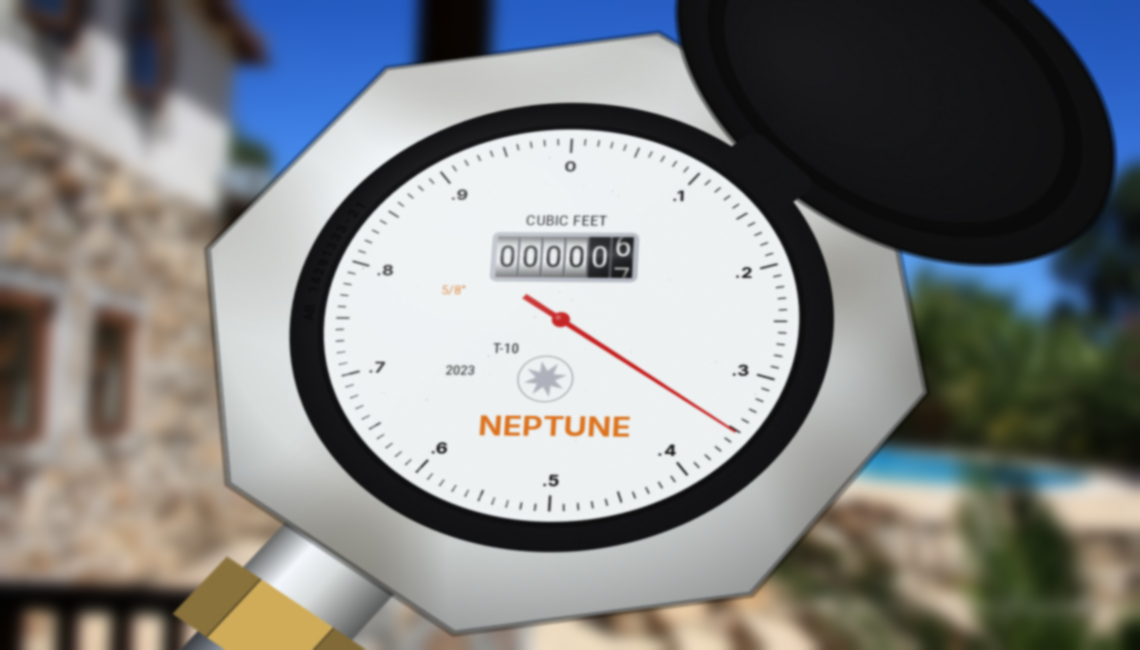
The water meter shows 6.35 ft³
